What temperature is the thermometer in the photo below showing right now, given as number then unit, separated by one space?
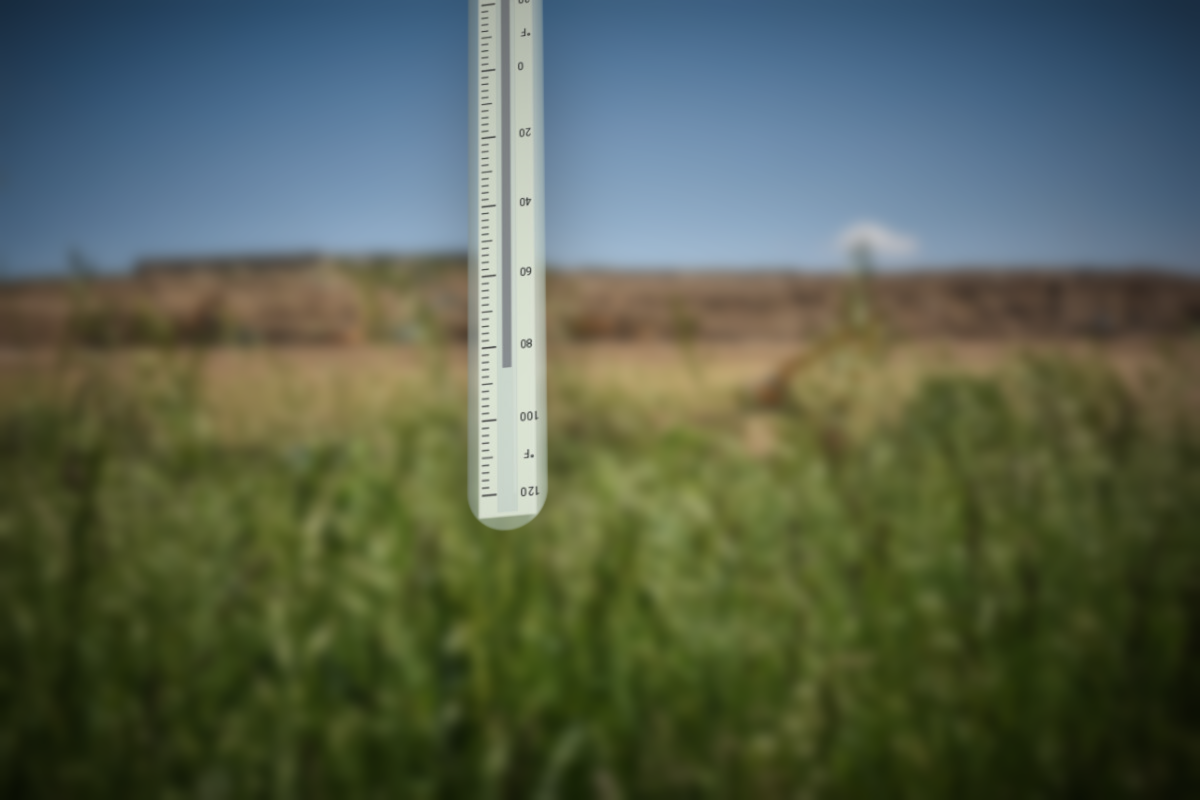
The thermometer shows 86 °F
